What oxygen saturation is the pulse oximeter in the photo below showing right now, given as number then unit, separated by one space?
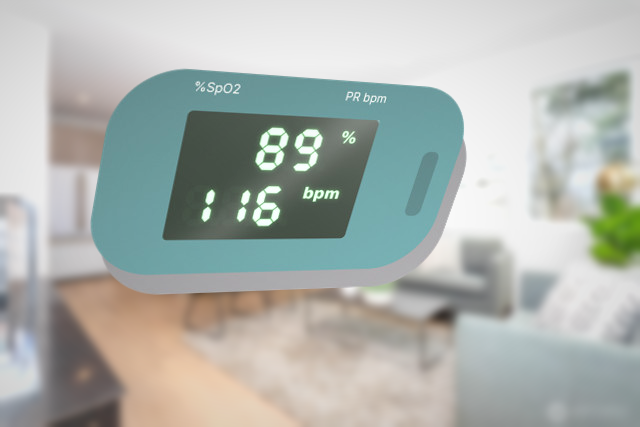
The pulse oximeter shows 89 %
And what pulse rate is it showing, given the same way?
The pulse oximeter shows 116 bpm
